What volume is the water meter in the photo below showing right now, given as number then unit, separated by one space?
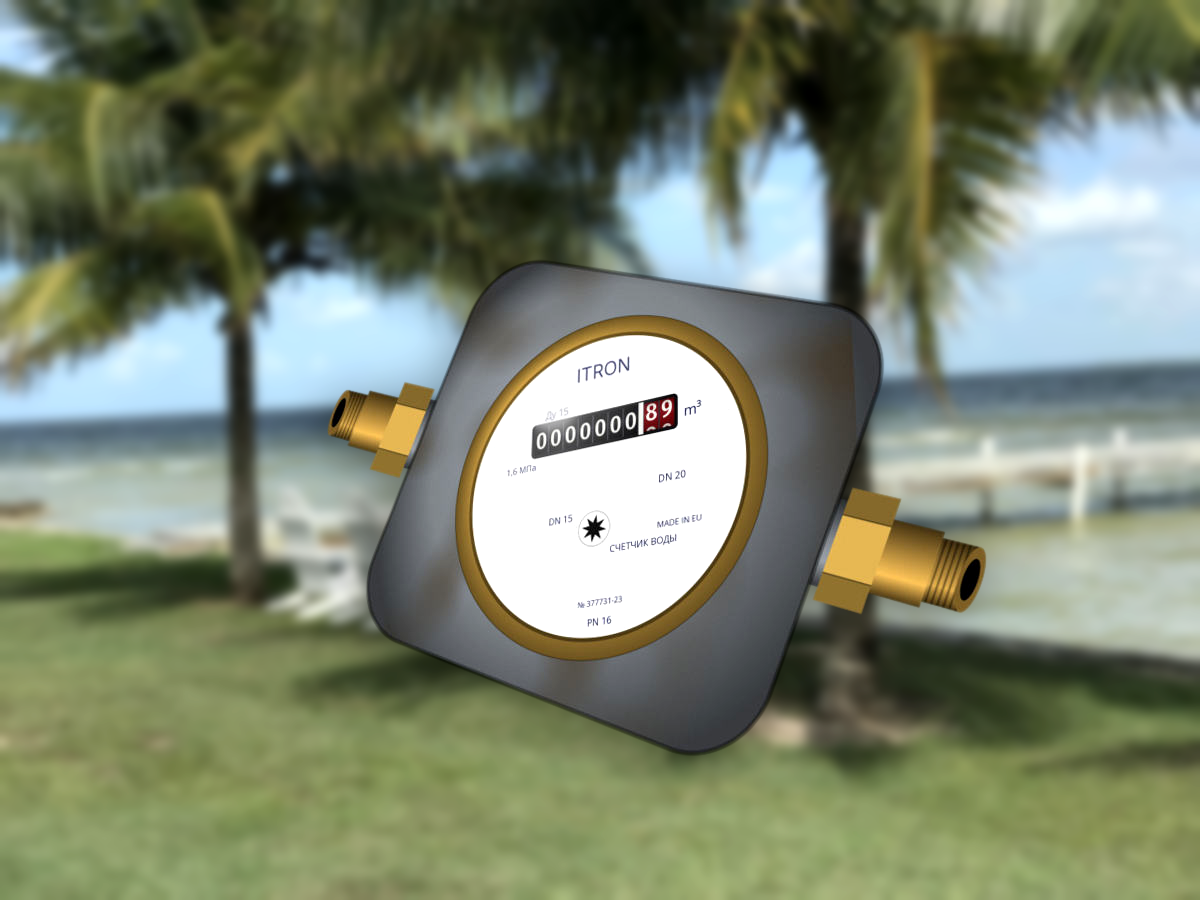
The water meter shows 0.89 m³
